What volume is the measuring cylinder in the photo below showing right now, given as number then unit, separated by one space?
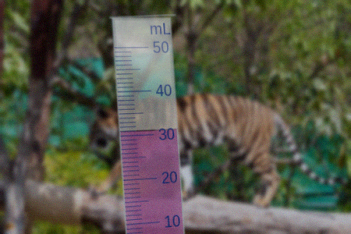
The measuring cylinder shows 31 mL
